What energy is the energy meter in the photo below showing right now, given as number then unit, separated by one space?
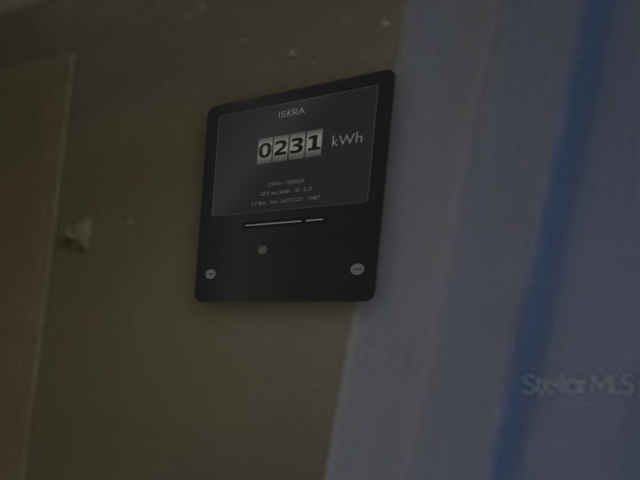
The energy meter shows 231 kWh
